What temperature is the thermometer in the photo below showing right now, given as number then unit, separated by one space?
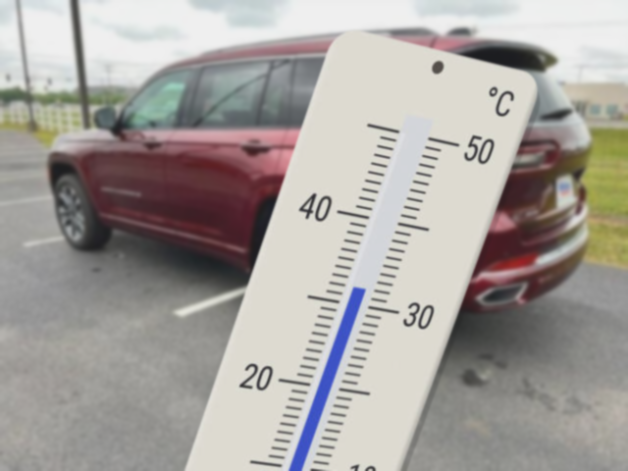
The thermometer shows 32 °C
